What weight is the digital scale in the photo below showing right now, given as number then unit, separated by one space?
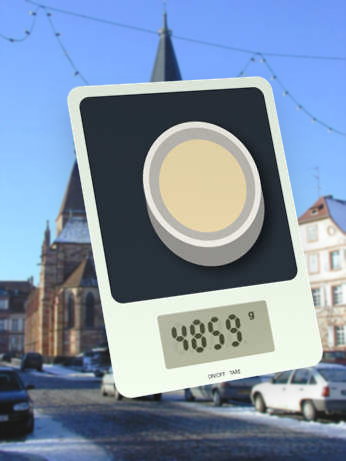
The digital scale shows 4859 g
